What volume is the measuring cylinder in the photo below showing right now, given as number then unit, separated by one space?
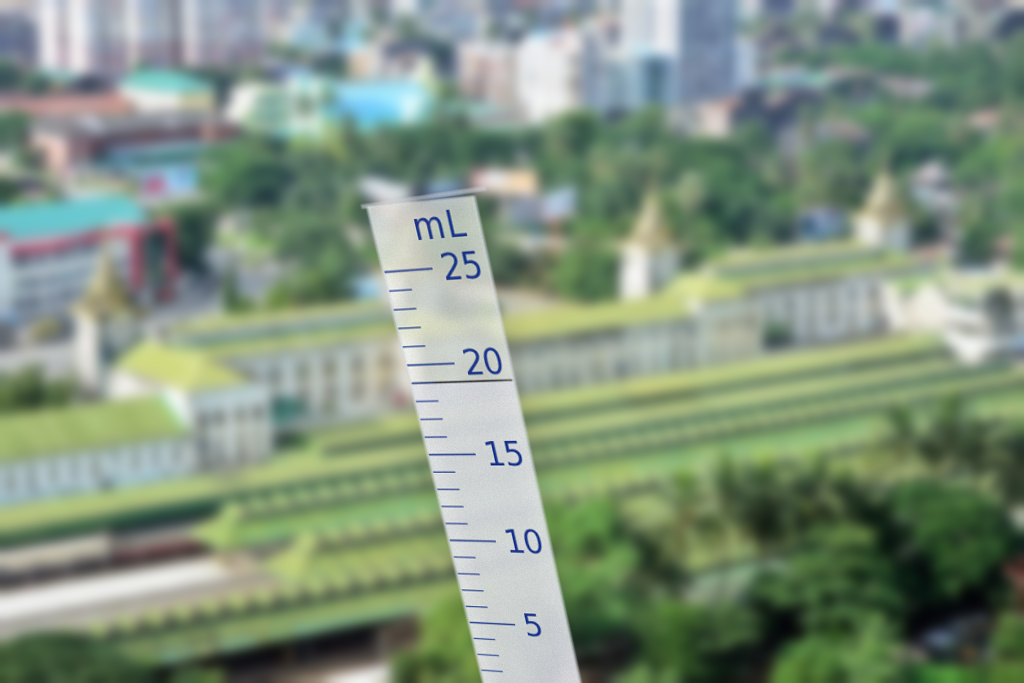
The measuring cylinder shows 19 mL
